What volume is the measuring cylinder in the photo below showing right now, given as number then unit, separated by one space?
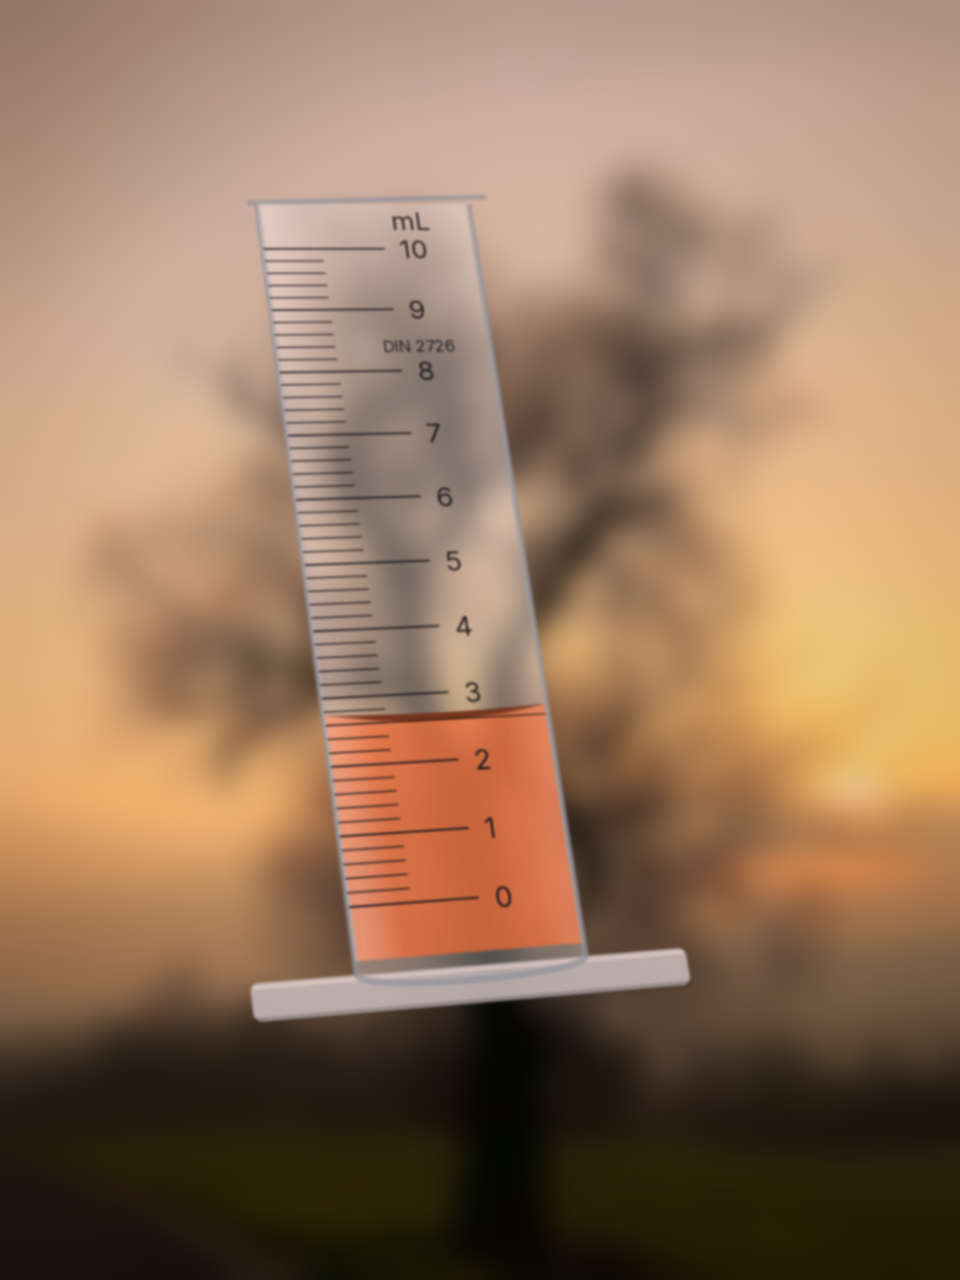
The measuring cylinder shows 2.6 mL
